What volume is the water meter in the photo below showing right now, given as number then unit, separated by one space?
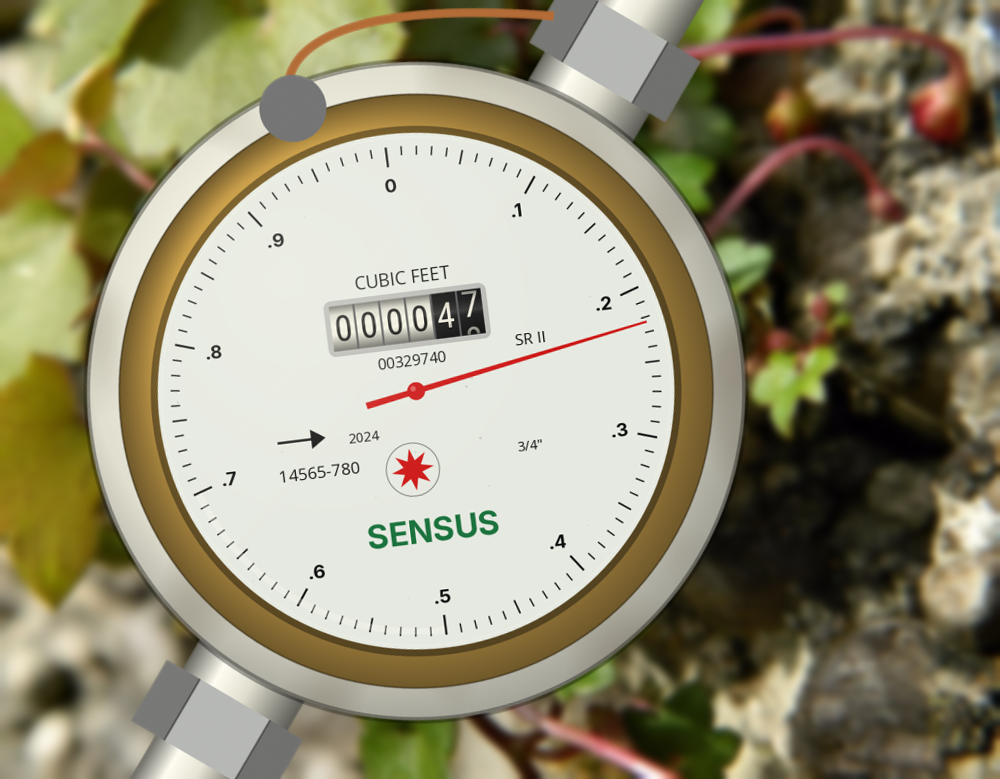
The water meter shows 47.22 ft³
